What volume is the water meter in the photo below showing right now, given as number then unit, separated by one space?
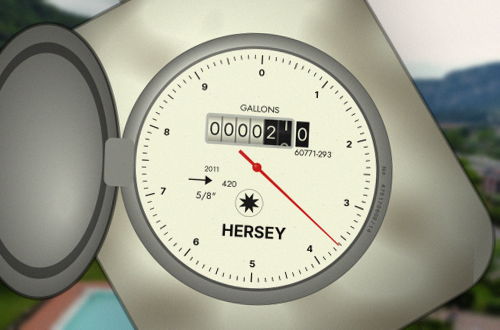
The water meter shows 213.6 gal
